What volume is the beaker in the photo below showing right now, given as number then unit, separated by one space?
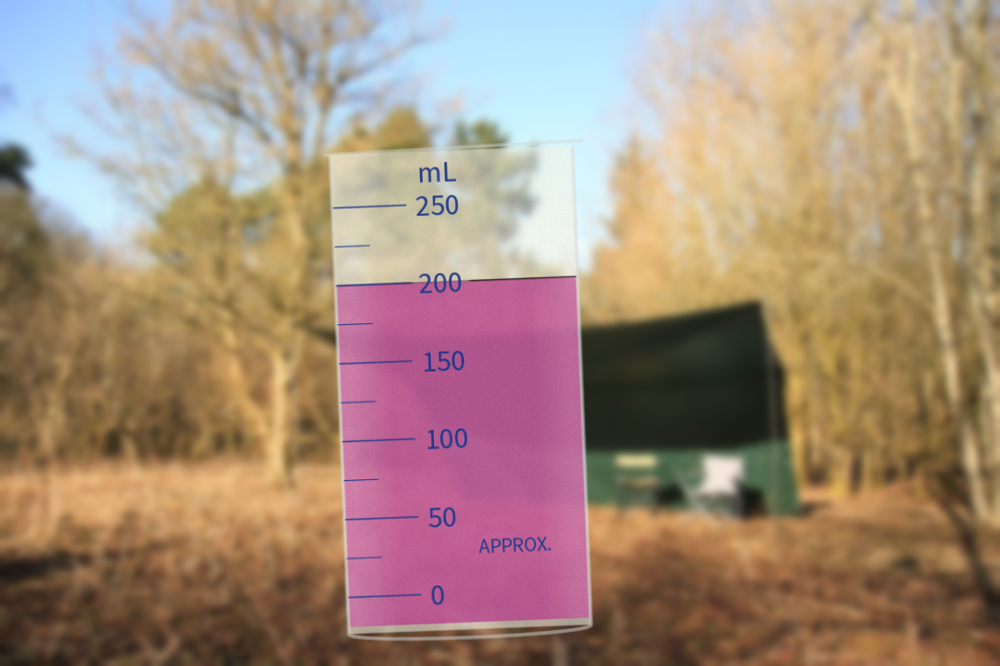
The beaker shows 200 mL
